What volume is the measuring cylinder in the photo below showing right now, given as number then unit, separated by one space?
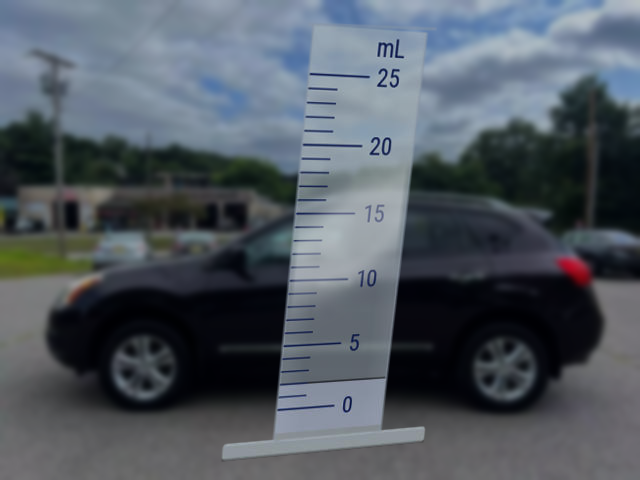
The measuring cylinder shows 2 mL
